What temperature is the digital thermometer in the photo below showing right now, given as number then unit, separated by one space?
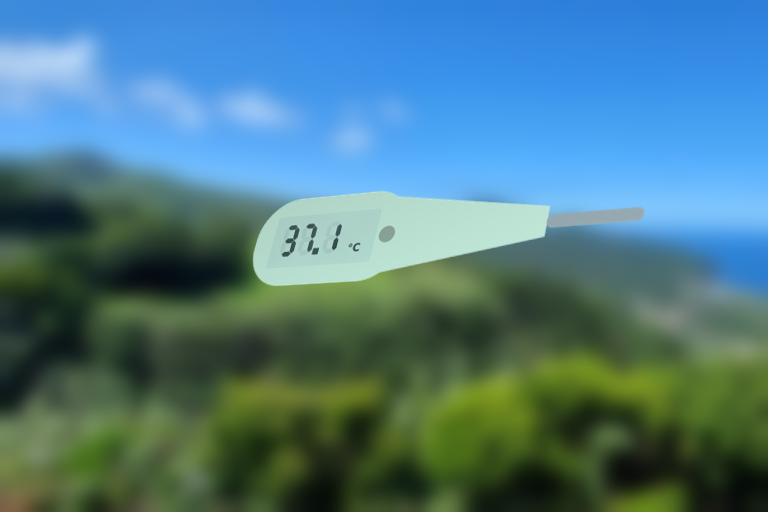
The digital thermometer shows 37.1 °C
